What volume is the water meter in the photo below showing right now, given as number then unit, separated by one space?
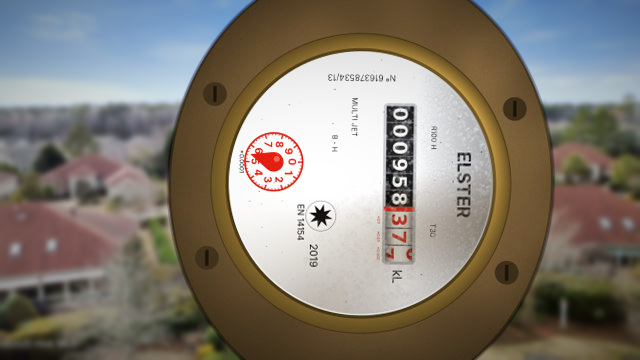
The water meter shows 958.3765 kL
